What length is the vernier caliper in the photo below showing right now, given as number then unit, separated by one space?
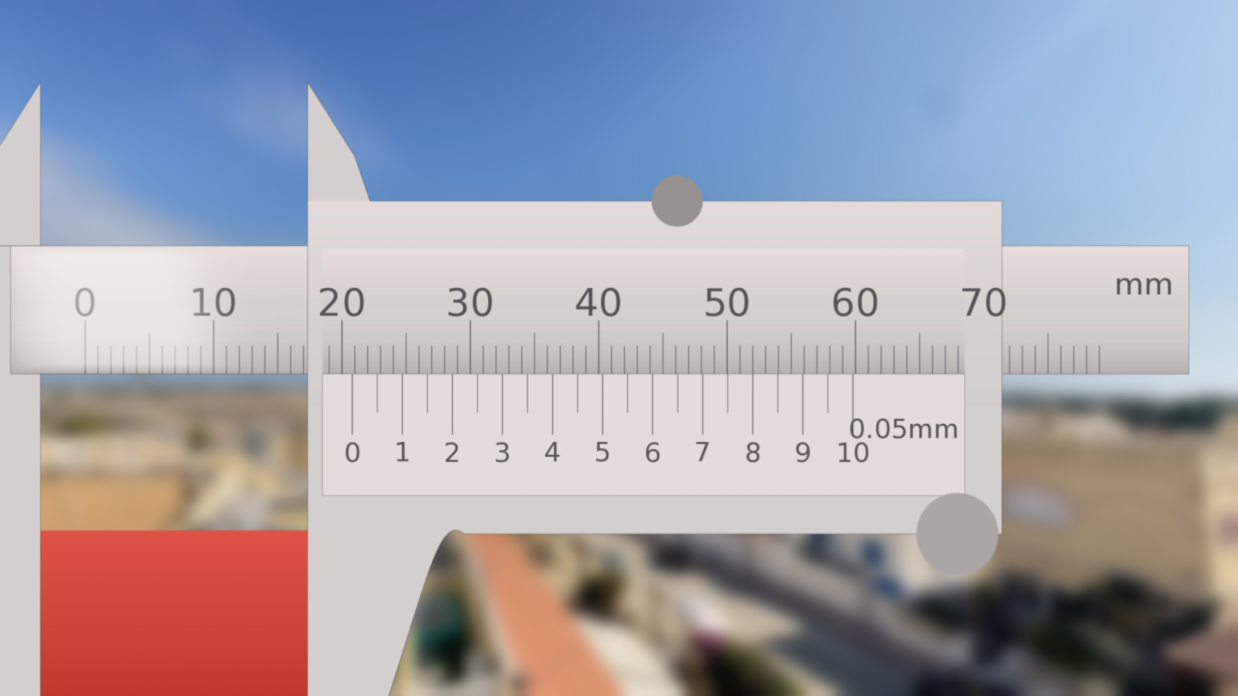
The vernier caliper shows 20.8 mm
